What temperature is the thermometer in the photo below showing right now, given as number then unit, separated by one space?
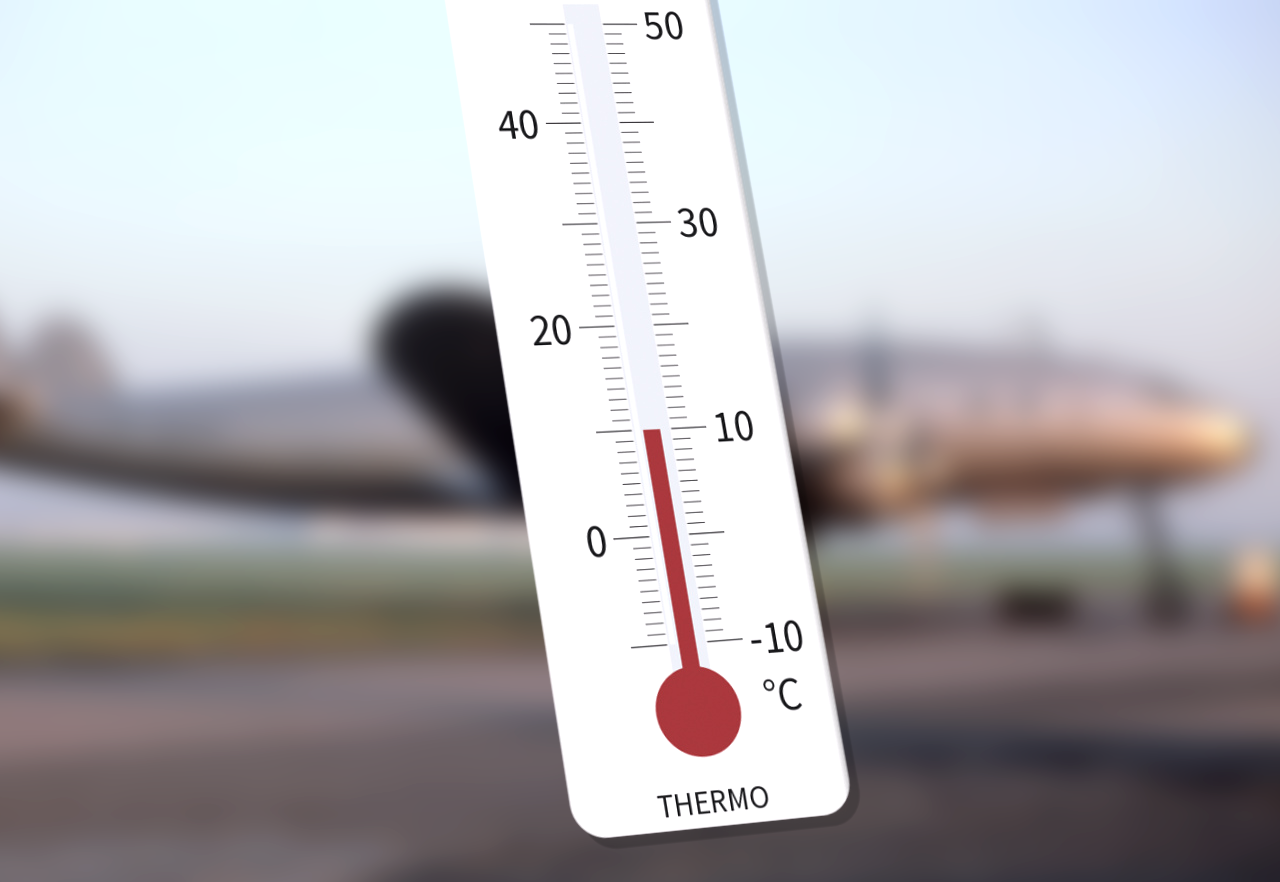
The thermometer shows 10 °C
